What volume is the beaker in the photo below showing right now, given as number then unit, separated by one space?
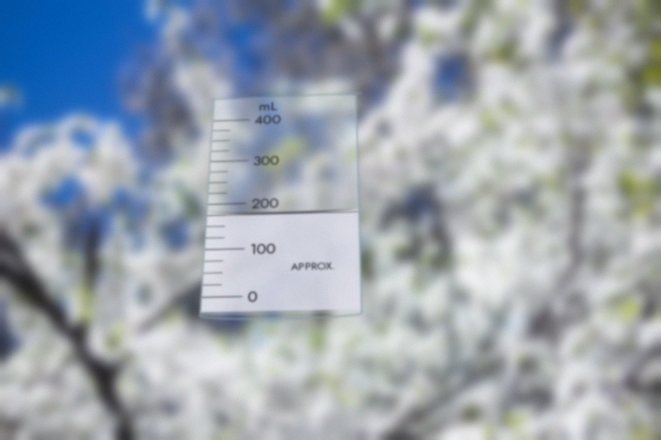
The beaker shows 175 mL
